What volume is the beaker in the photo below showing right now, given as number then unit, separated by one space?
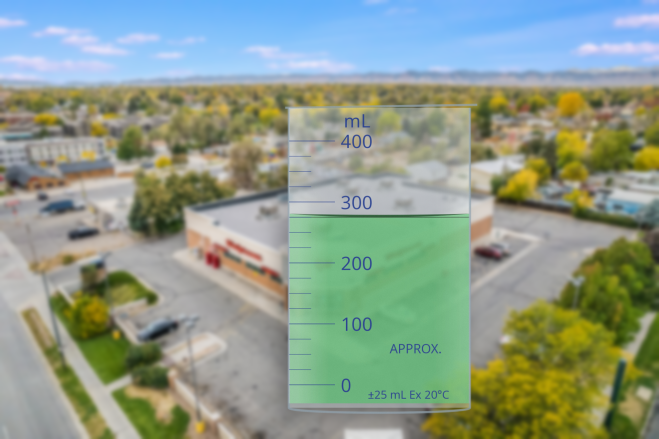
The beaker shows 275 mL
